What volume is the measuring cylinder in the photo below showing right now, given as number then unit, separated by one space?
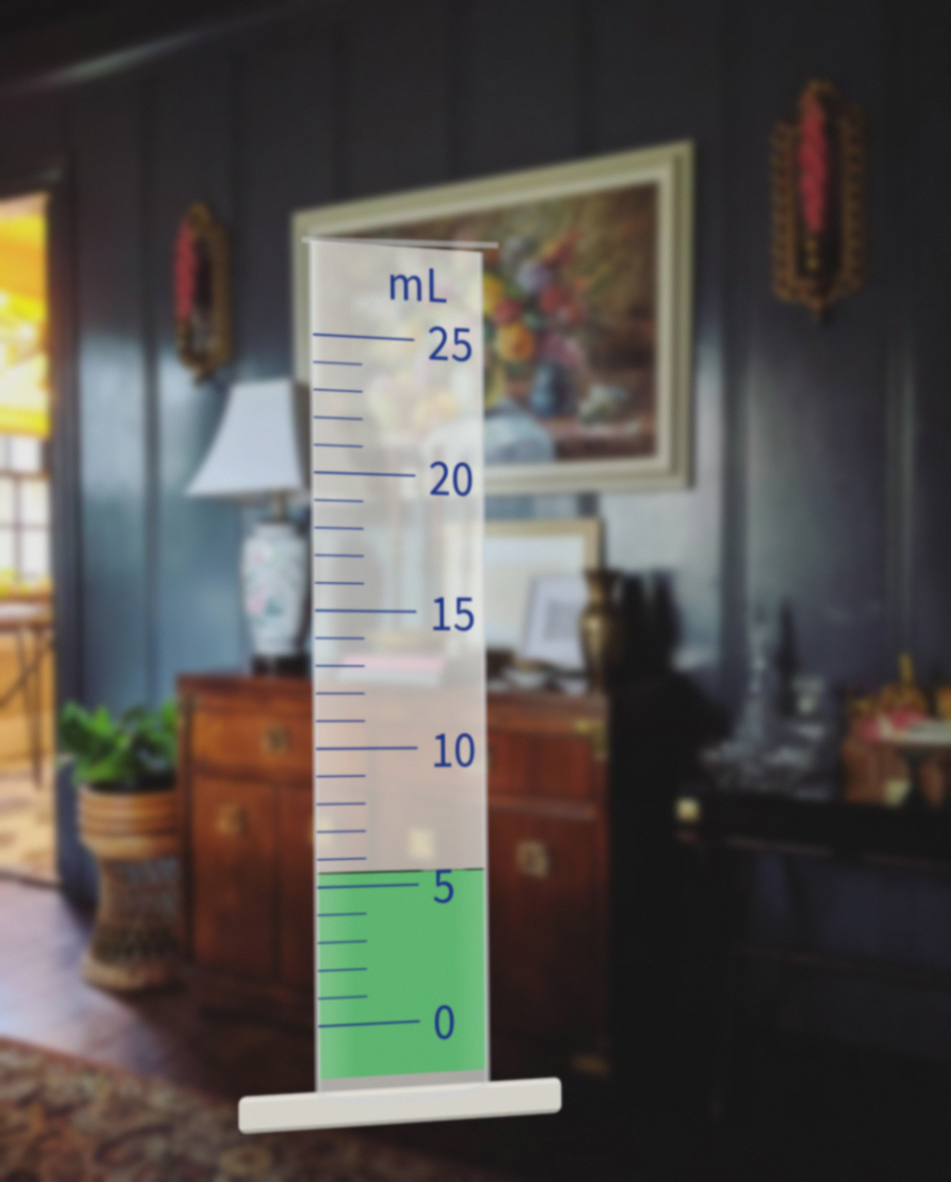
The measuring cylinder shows 5.5 mL
